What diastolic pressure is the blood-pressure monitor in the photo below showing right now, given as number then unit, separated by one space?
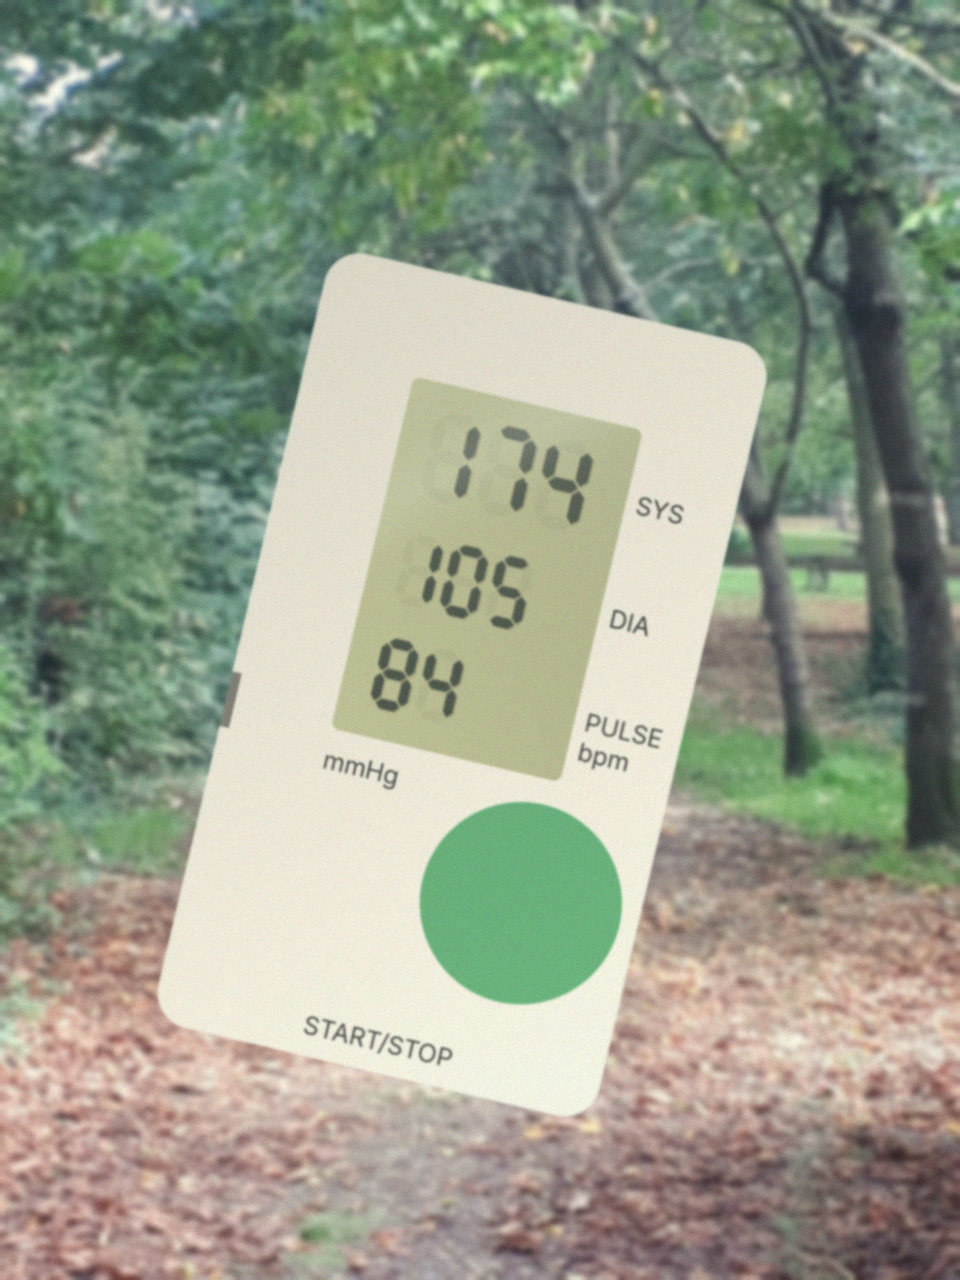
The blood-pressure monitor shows 105 mmHg
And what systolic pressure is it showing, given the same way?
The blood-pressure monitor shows 174 mmHg
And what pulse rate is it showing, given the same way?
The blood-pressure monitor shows 84 bpm
